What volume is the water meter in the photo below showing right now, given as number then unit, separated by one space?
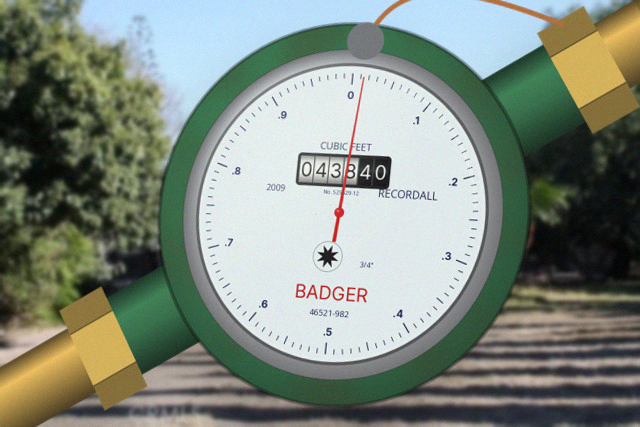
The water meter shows 43840.01 ft³
